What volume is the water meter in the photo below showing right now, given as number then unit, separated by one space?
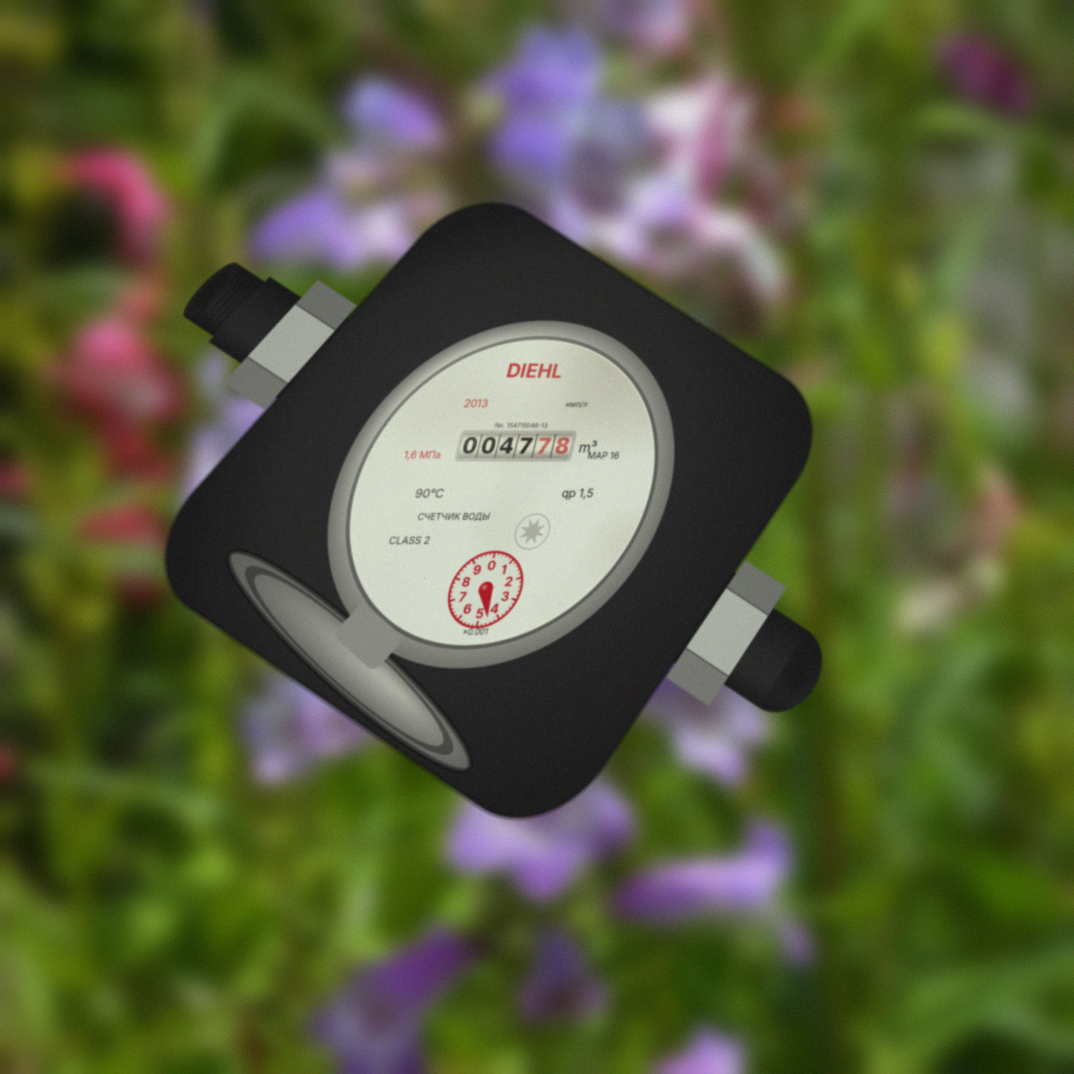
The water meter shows 47.784 m³
